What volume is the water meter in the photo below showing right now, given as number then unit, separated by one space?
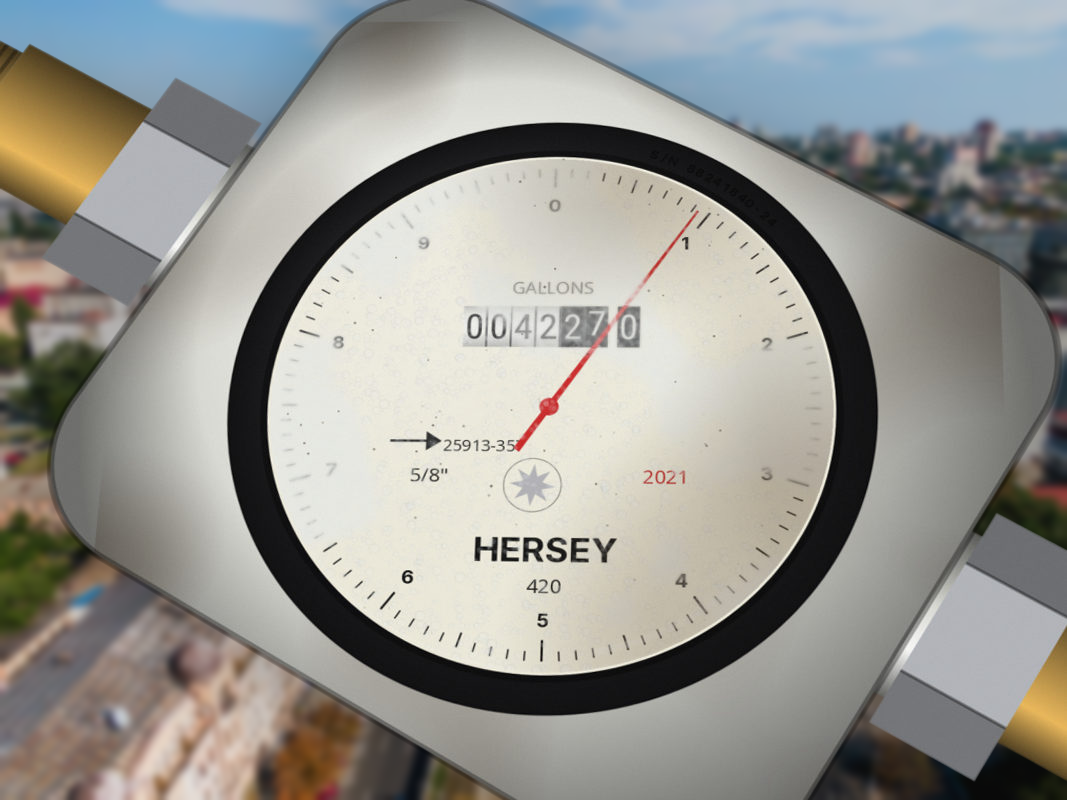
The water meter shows 42270.9 gal
